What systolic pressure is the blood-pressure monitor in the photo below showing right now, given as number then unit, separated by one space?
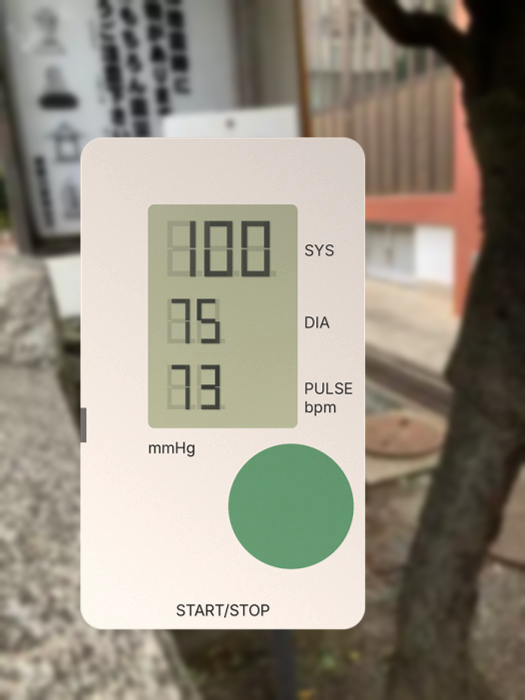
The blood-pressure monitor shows 100 mmHg
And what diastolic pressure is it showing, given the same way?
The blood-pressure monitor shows 75 mmHg
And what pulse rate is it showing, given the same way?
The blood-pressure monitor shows 73 bpm
